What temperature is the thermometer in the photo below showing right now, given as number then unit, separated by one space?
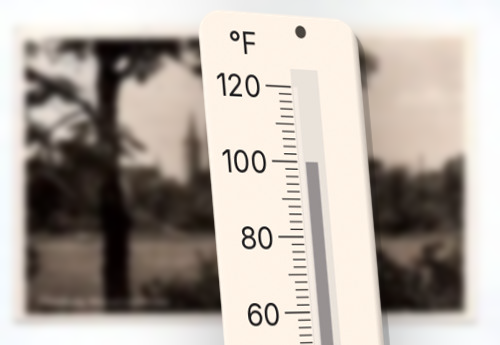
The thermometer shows 100 °F
